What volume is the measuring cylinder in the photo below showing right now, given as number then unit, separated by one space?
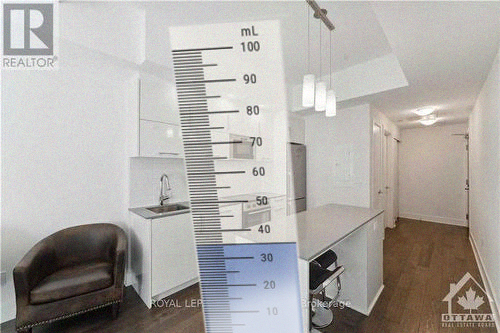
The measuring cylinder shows 35 mL
